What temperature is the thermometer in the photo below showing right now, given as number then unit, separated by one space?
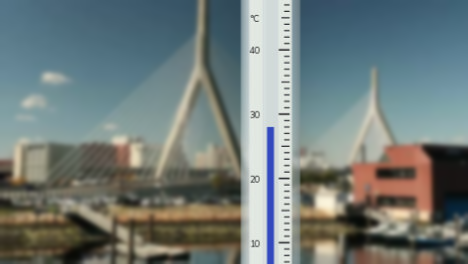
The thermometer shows 28 °C
